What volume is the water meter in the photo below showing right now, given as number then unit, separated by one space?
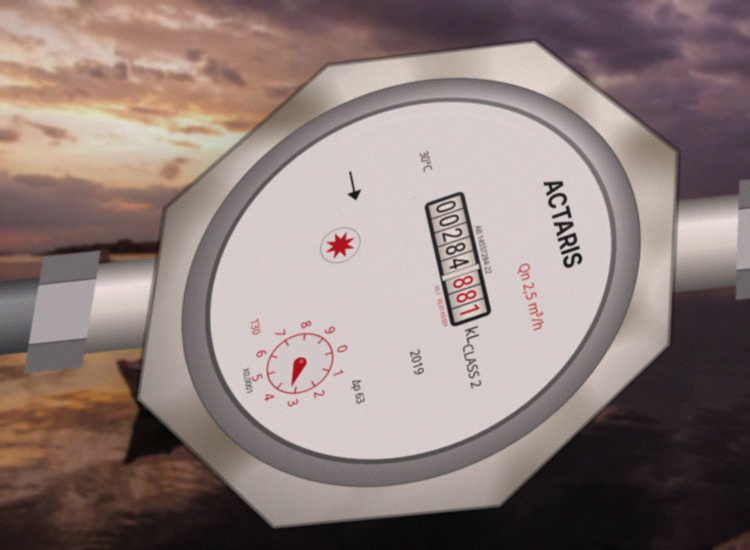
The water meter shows 284.8813 kL
